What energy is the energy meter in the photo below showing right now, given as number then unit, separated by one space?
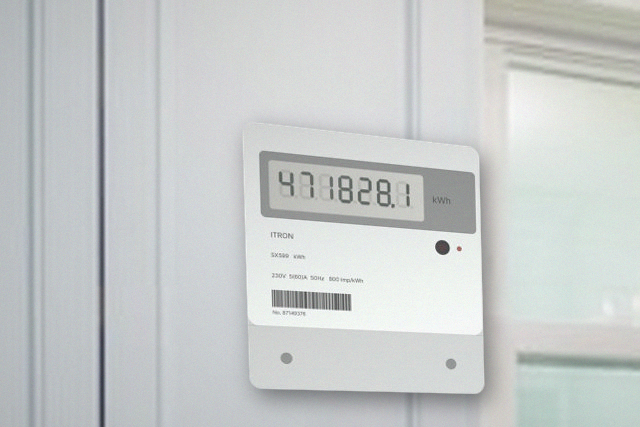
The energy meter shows 471828.1 kWh
